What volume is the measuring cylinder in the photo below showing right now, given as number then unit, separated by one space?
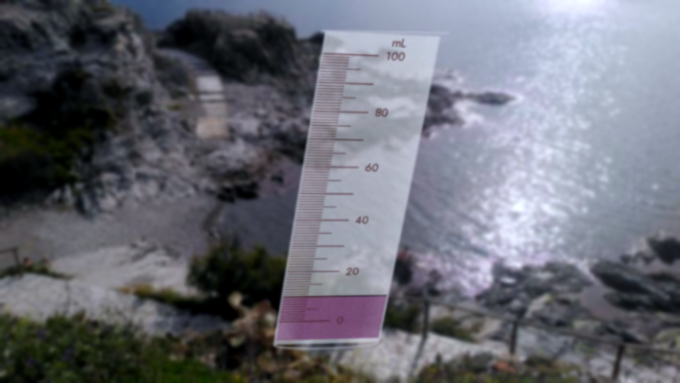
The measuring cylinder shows 10 mL
